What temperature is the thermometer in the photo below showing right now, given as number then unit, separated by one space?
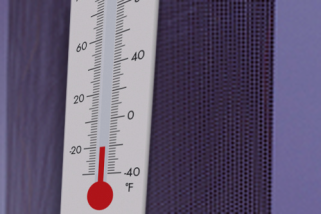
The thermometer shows -20 °F
